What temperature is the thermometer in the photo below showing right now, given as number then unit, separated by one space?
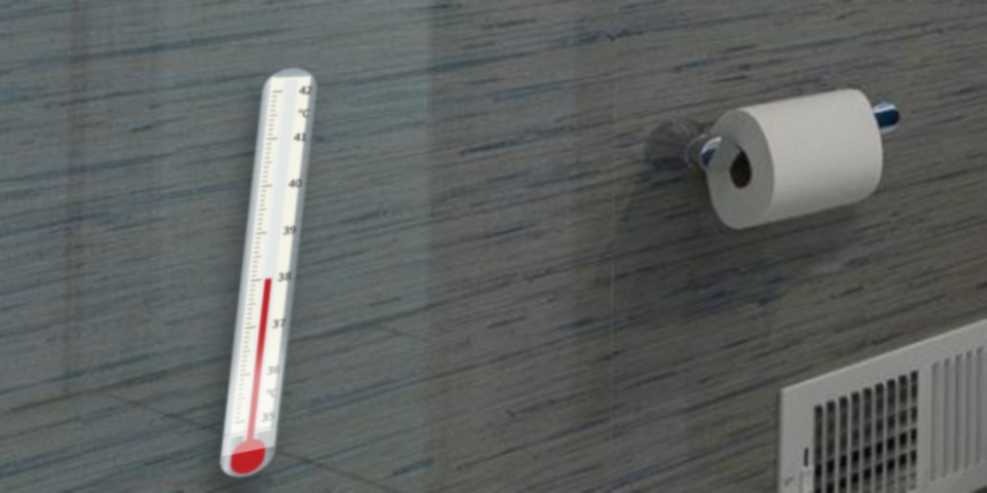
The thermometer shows 38 °C
